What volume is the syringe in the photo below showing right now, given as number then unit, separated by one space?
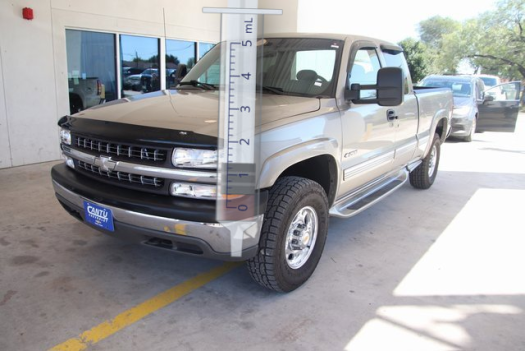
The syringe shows 0.4 mL
